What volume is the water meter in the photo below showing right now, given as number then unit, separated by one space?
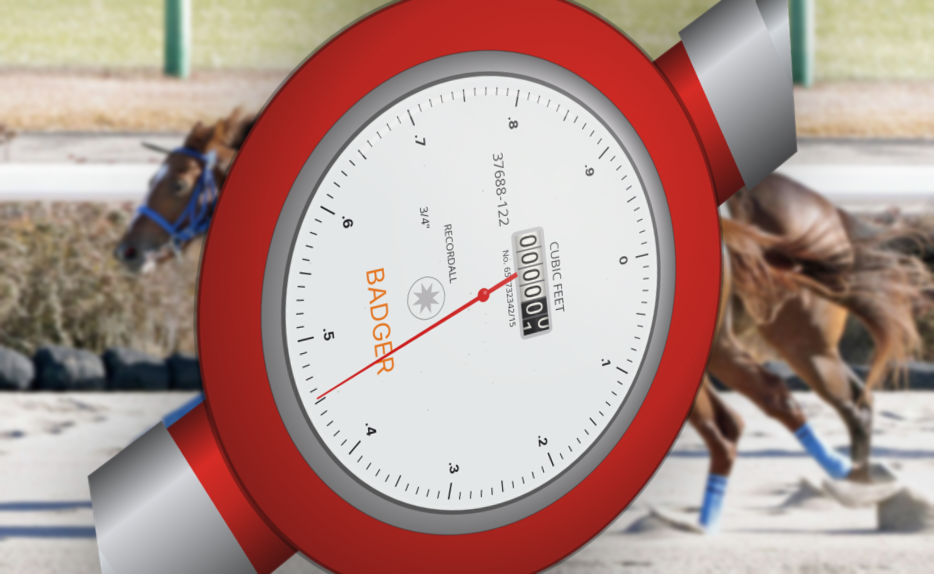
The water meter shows 0.45 ft³
